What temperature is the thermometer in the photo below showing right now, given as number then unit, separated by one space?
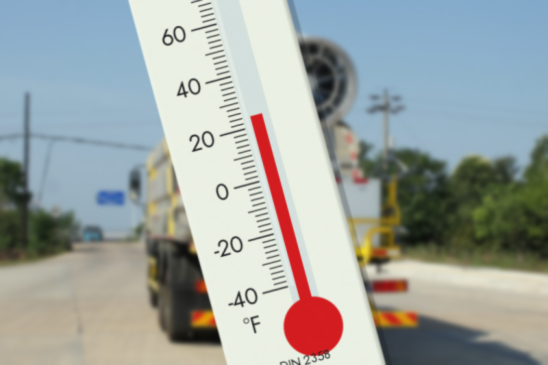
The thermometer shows 24 °F
